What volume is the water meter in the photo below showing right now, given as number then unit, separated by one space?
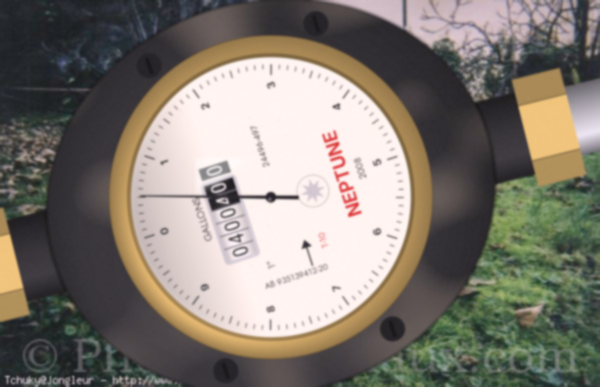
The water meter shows 400400.5 gal
